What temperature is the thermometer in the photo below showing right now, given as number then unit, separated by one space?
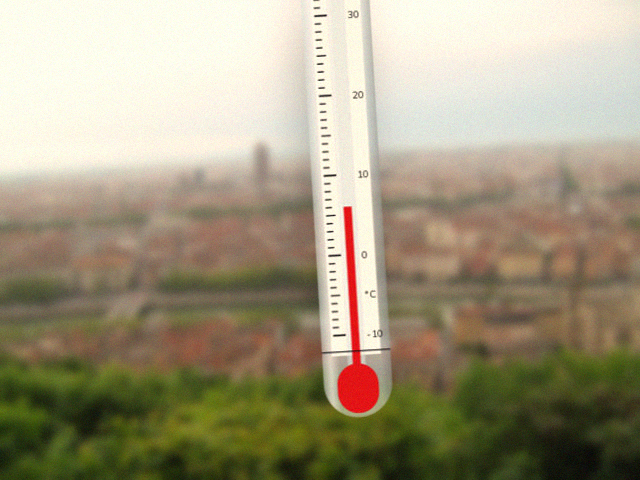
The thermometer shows 6 °C
